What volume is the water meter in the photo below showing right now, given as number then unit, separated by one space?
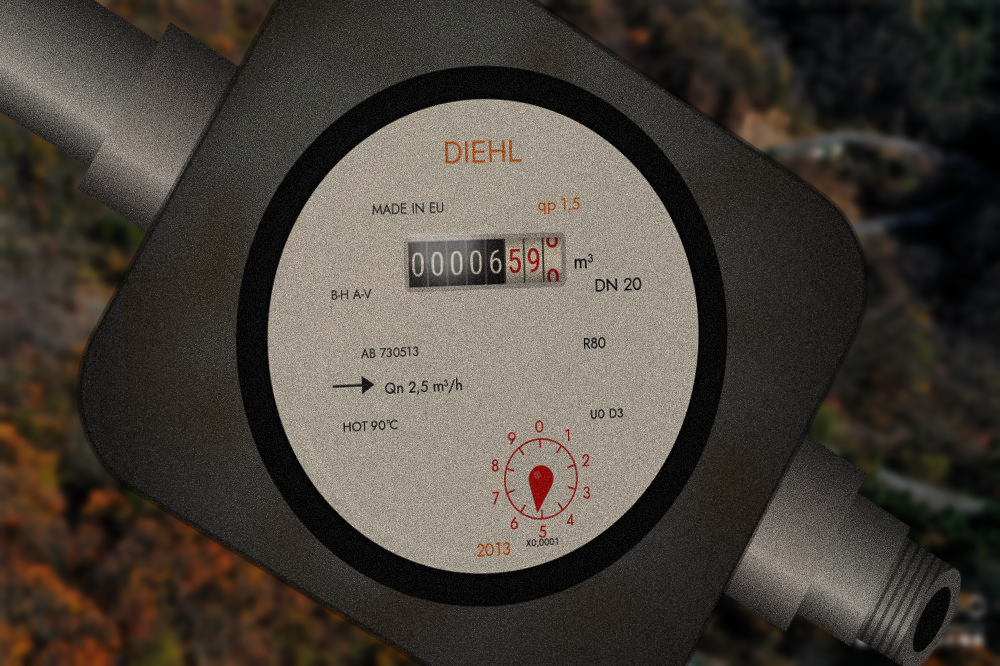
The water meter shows 6.5985 m³
